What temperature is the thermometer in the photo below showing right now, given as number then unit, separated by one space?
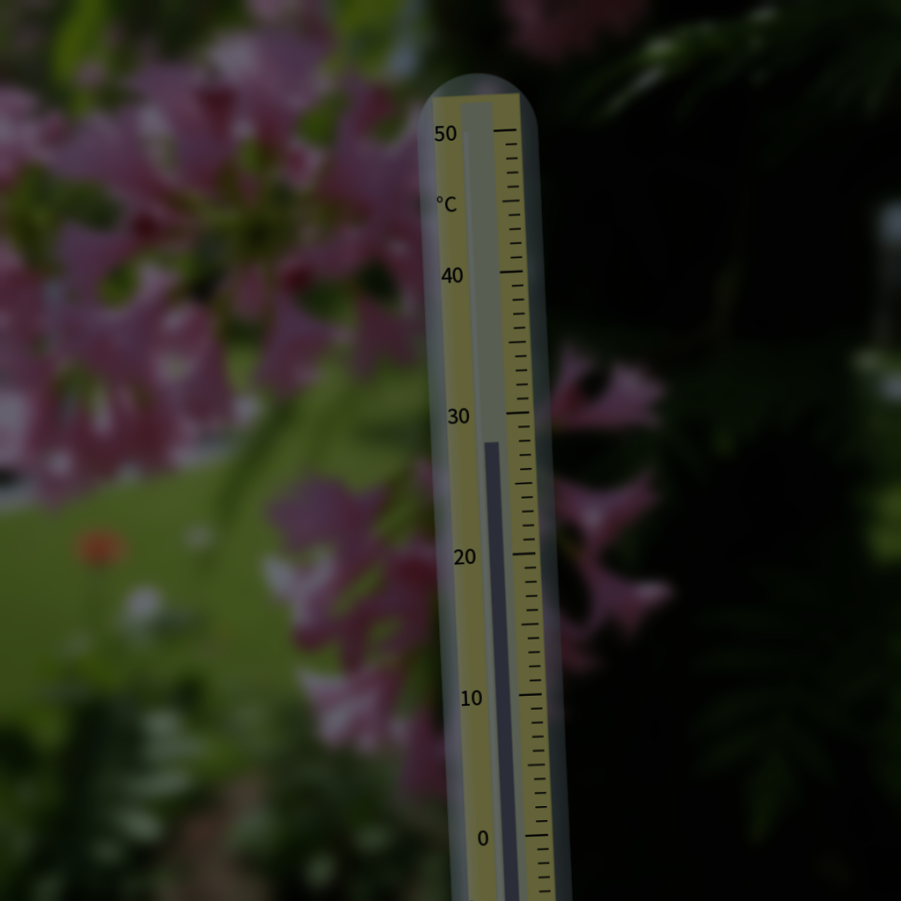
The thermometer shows 28 °C
